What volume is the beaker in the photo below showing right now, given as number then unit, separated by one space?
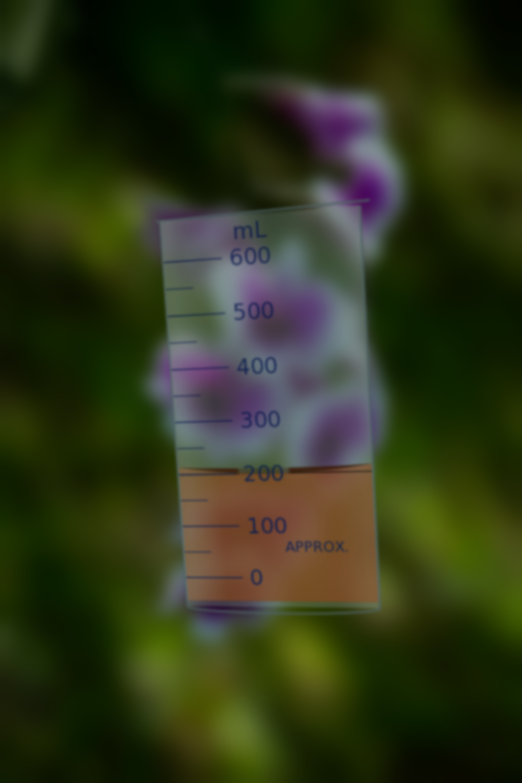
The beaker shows 200 mL
